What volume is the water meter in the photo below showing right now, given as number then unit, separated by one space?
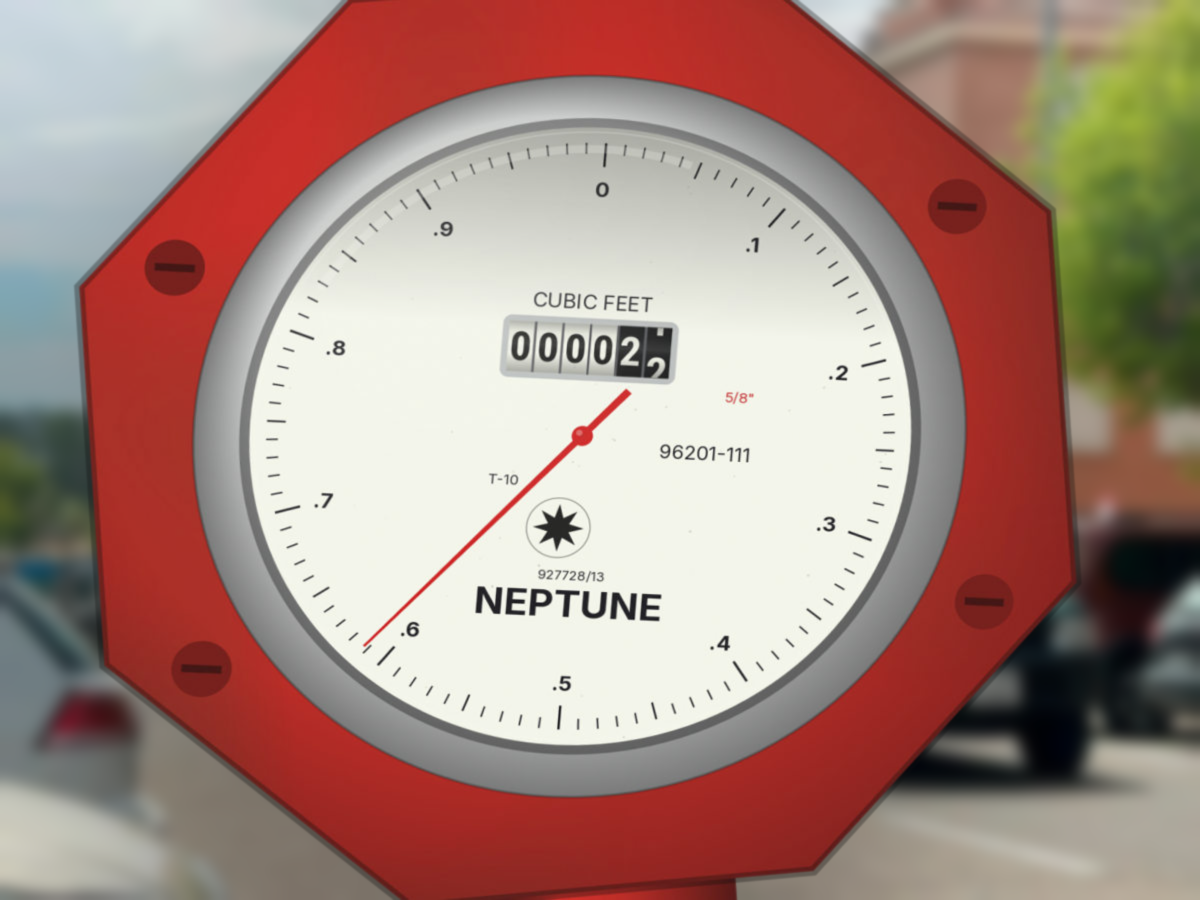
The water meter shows 21.61 ft³
